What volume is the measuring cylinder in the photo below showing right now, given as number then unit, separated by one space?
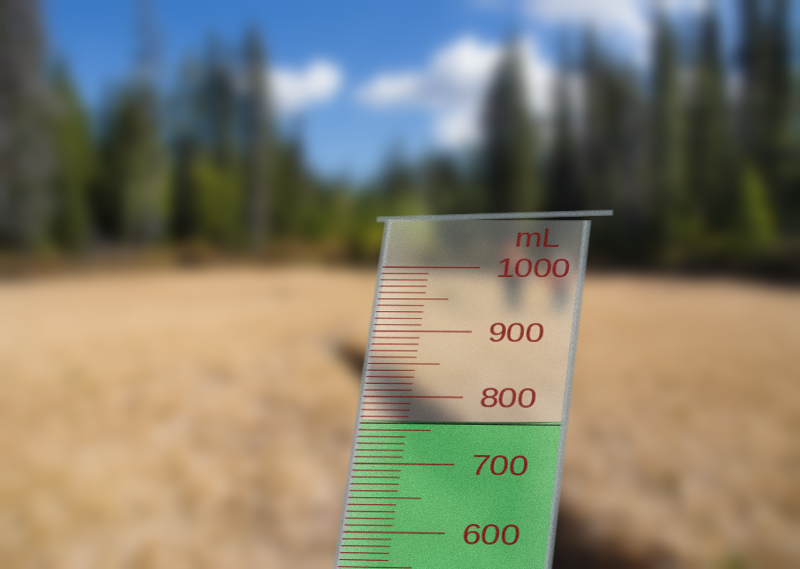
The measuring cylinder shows 760 mL
